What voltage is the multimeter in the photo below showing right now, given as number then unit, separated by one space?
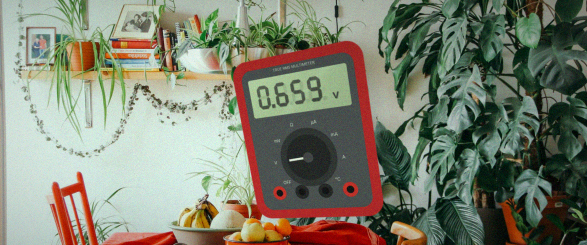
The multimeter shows 0.659 V
